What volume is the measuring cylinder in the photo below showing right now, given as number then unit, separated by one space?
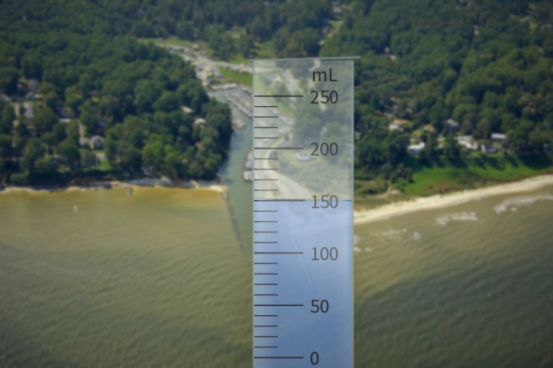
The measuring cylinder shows 150 mL
